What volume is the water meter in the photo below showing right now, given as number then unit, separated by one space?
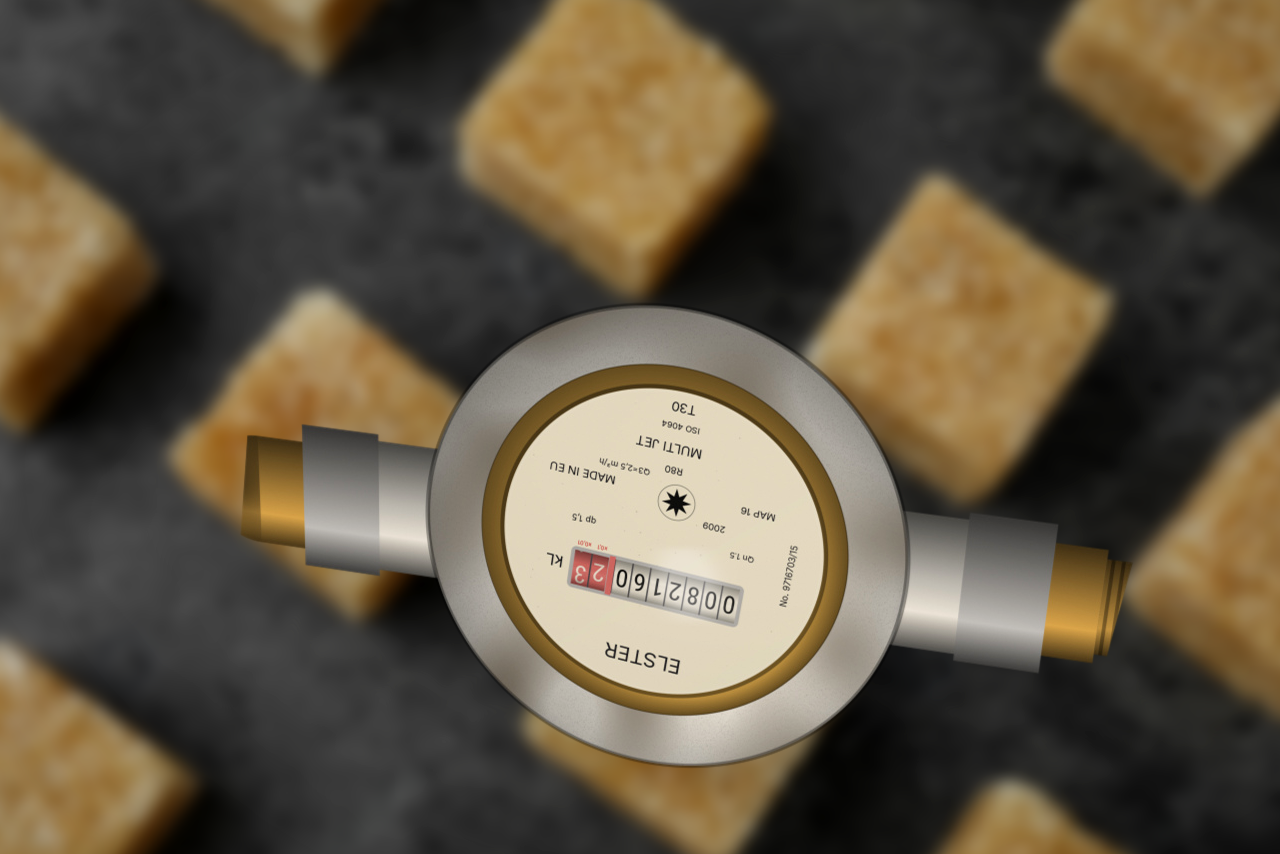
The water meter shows 82160.23 kL
